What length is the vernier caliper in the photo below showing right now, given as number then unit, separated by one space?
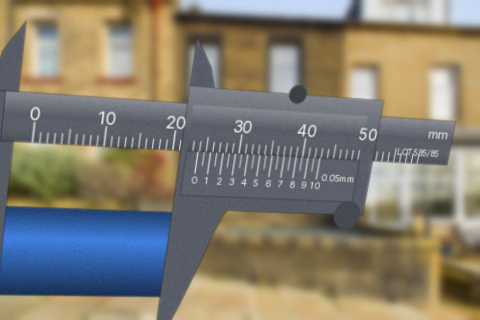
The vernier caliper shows 23.8 mm
